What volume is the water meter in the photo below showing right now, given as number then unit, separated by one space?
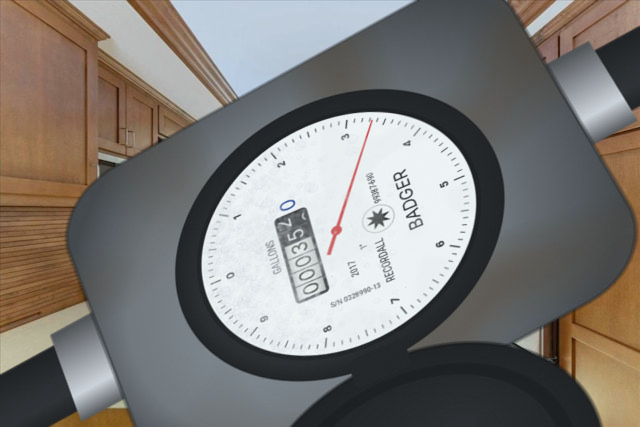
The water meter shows 3523.3 gal
